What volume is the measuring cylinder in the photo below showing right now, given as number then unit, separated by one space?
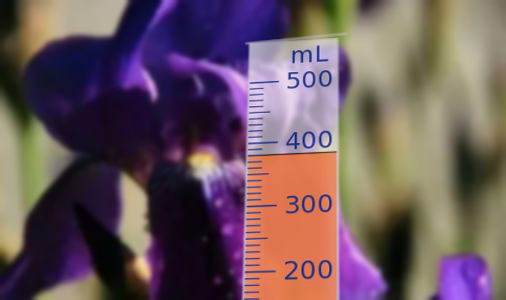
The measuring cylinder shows 380 mL
